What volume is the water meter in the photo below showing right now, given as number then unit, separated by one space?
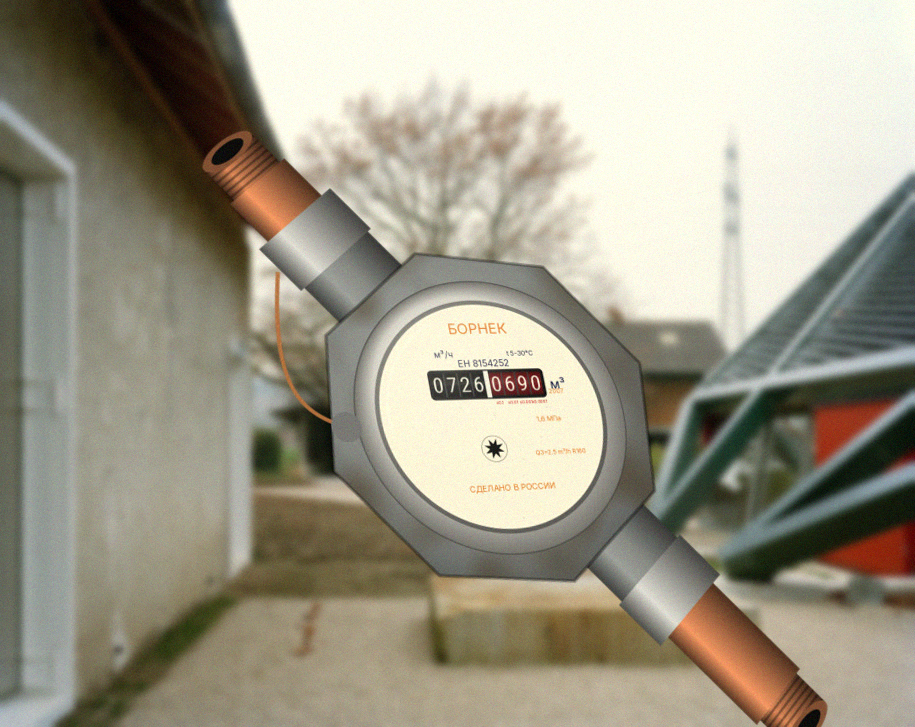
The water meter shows 726.0690 m³
